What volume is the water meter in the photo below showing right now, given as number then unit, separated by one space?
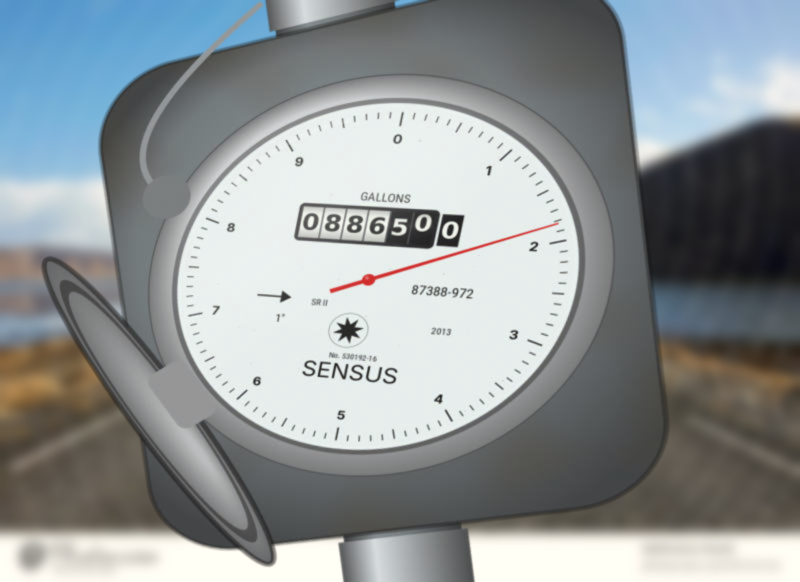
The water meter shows 886501.8 gal
